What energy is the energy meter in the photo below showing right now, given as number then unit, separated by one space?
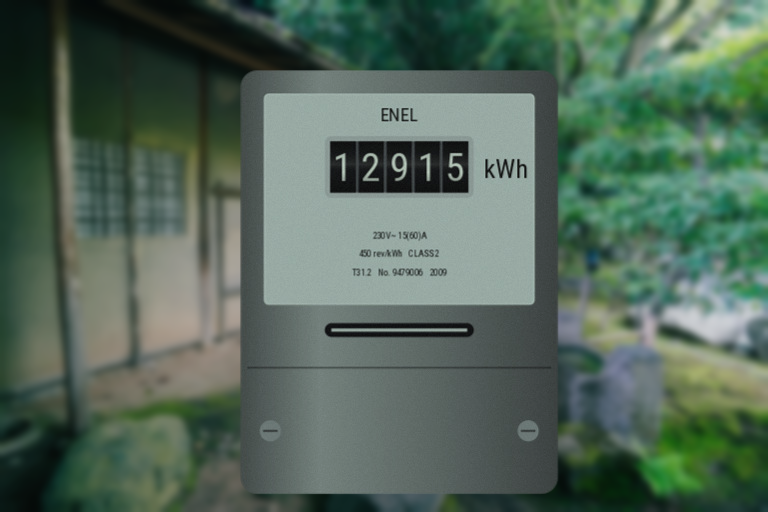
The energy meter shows 12915 kWh
